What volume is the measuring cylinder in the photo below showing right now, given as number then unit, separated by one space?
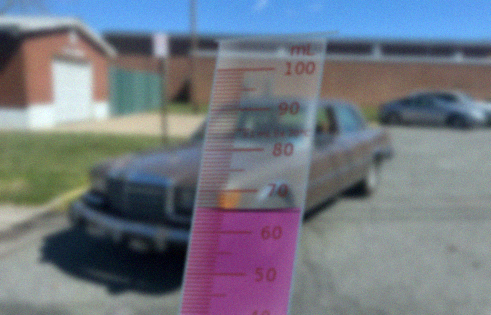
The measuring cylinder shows 65 mL
